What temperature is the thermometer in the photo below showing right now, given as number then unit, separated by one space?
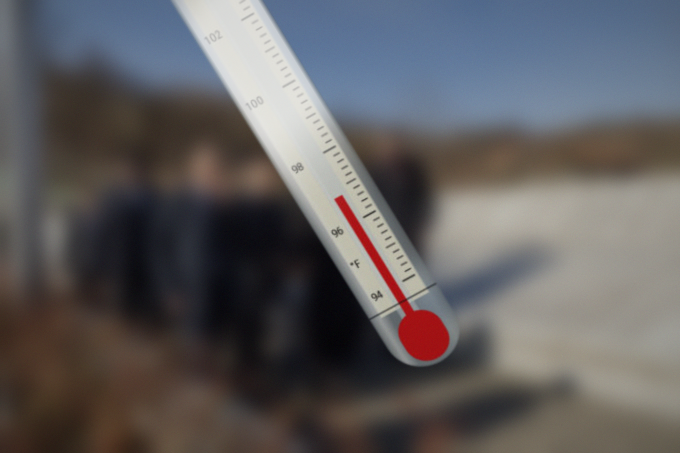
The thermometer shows 96.8 °F
